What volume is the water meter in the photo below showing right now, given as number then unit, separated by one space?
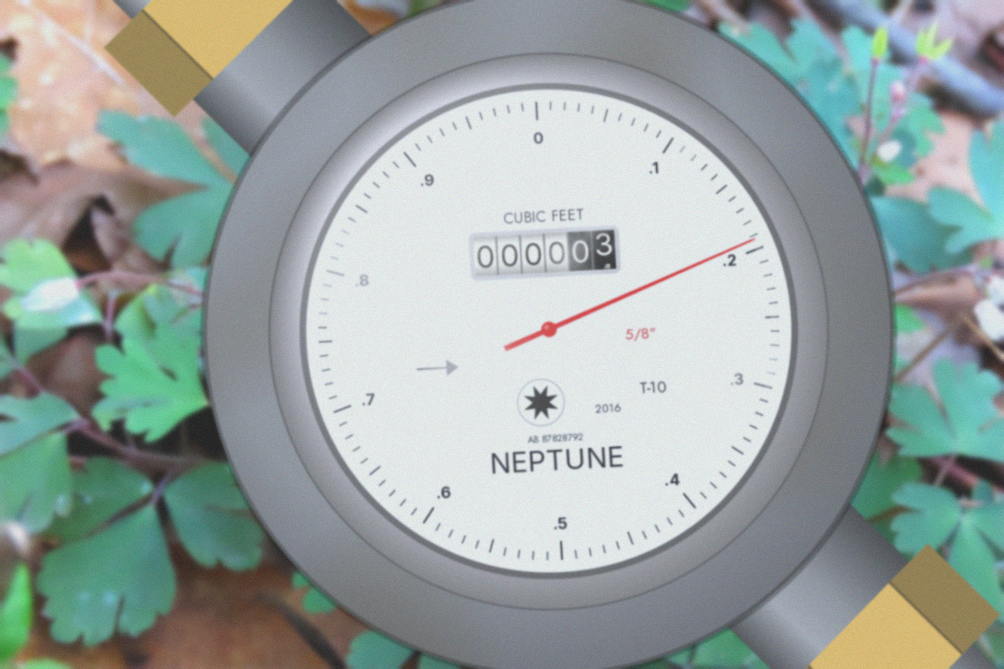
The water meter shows 3.19 ft³
